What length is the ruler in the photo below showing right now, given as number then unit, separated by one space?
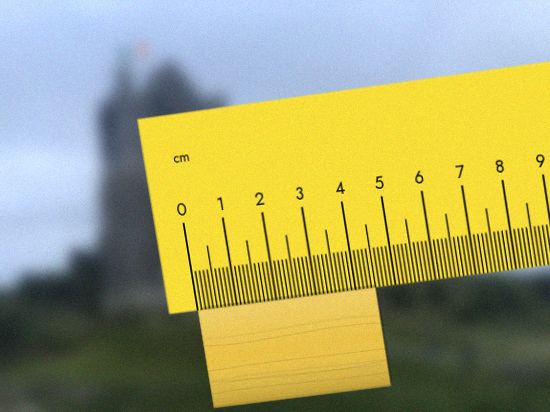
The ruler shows 4.5 cm
